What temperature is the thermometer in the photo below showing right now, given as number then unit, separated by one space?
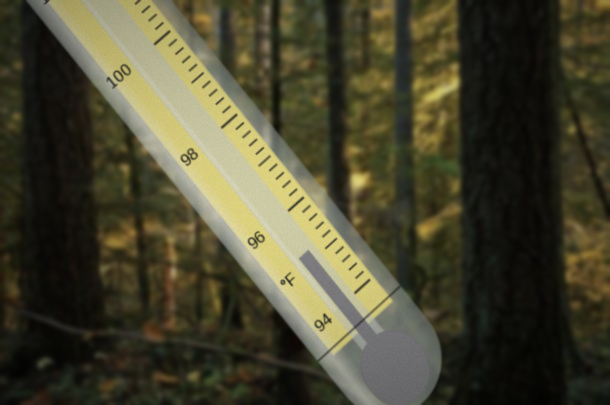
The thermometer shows 95.2 °F
